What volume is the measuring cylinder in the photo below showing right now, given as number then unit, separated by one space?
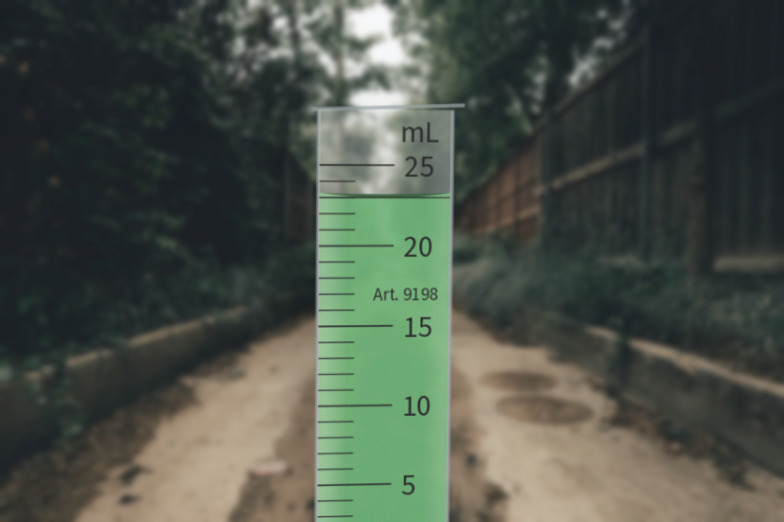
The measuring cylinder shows 23 mL
